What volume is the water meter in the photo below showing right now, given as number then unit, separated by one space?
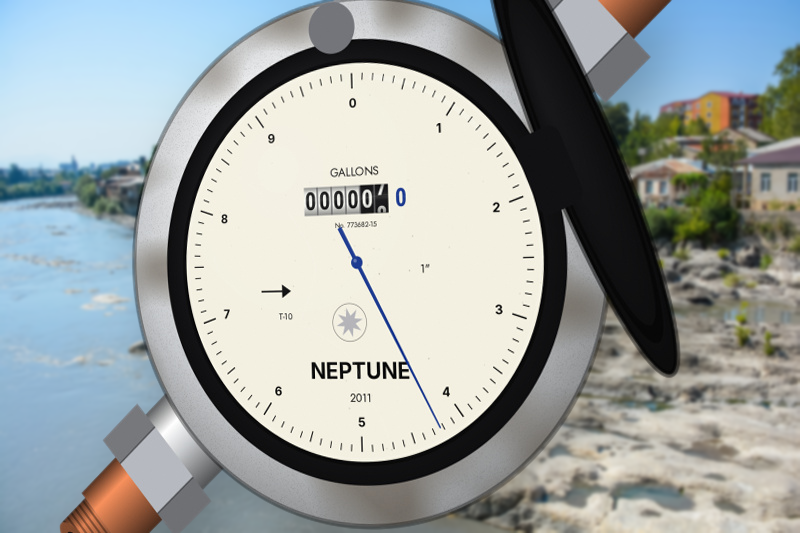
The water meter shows 74.2 gal
